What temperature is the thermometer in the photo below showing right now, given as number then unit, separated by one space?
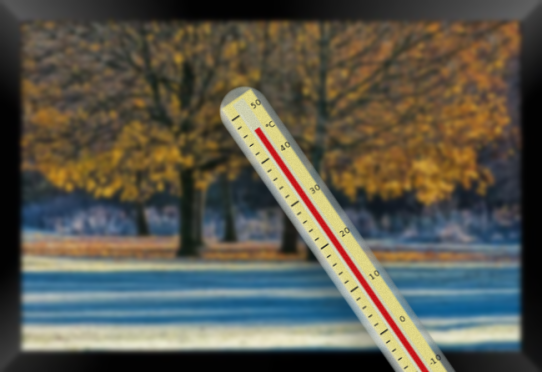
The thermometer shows 46 °C
